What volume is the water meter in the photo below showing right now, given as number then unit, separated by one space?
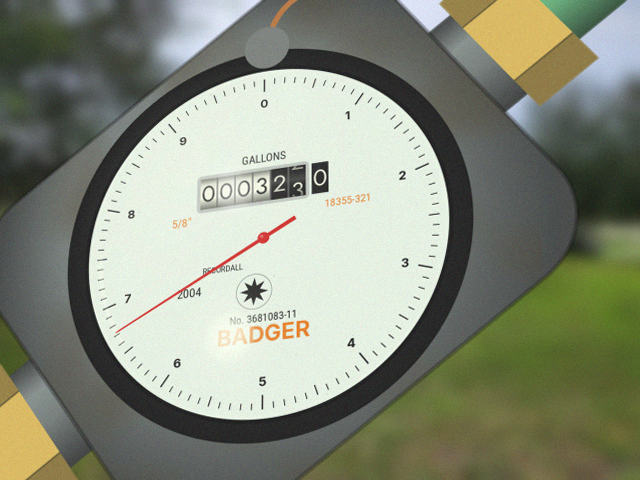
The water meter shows 3226.7 gal
